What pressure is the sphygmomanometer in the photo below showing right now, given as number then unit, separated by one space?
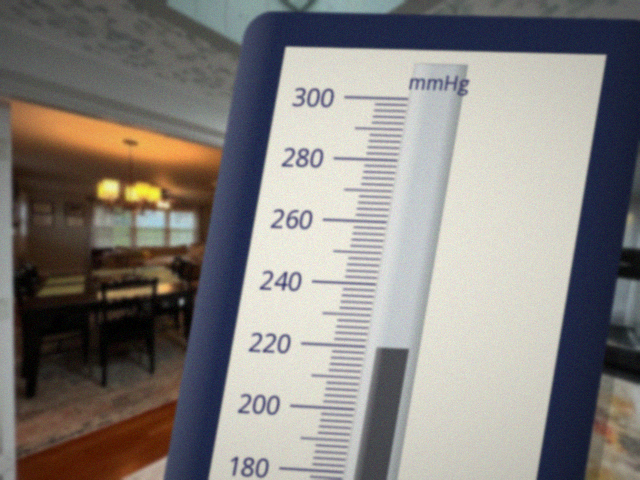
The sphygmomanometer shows 220 mmHg
